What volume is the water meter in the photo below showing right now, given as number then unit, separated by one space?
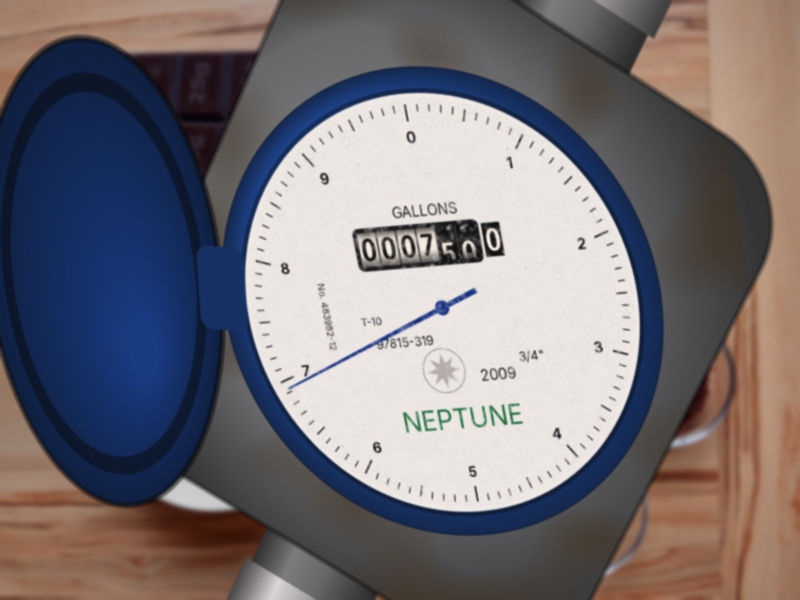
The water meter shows 7496.9 gal
